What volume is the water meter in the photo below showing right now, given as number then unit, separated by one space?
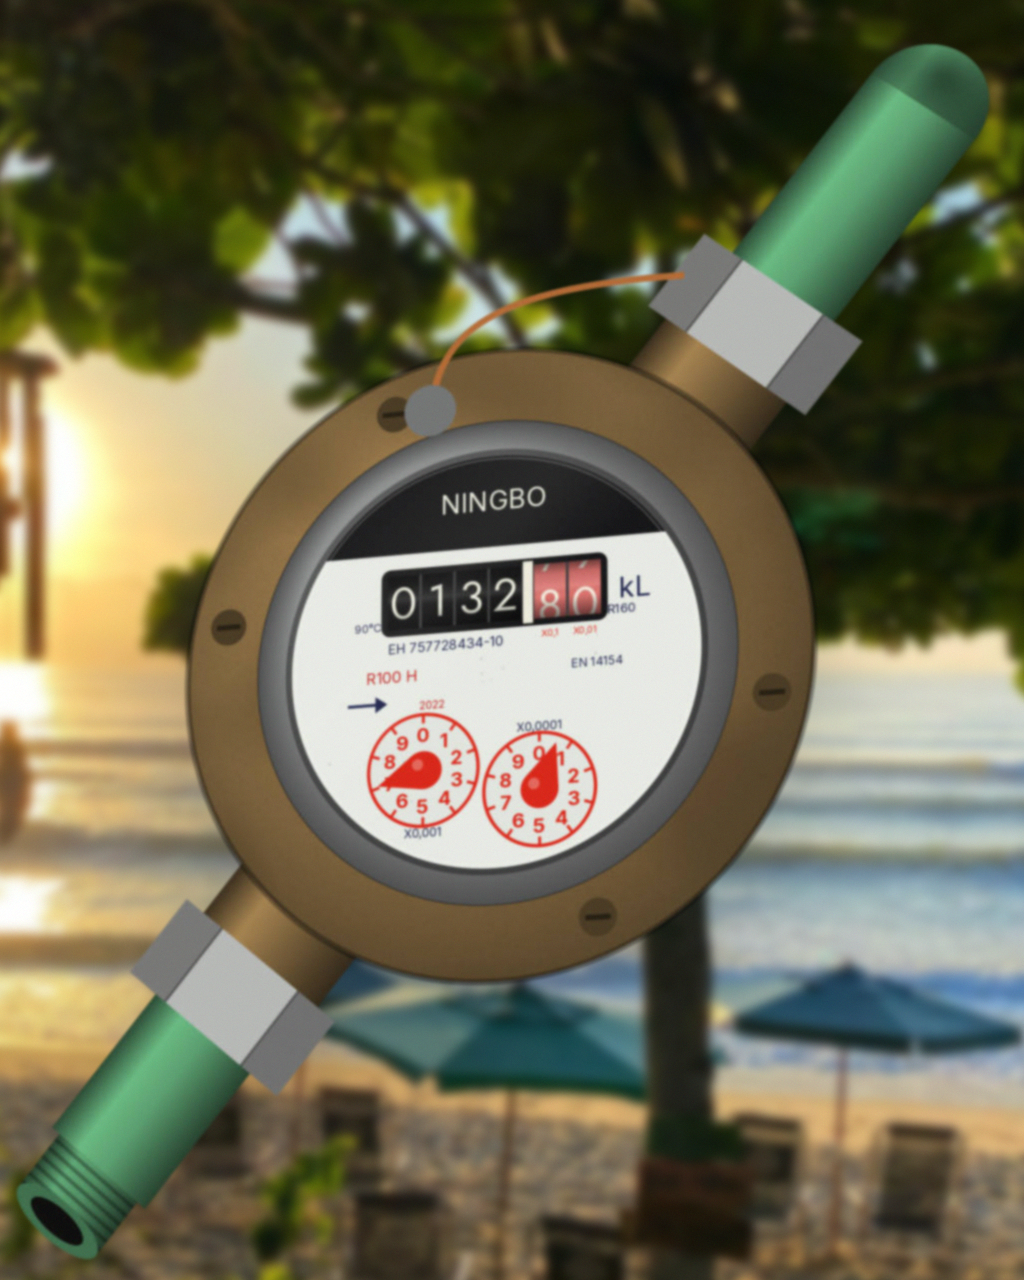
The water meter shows 132.7970 kL
